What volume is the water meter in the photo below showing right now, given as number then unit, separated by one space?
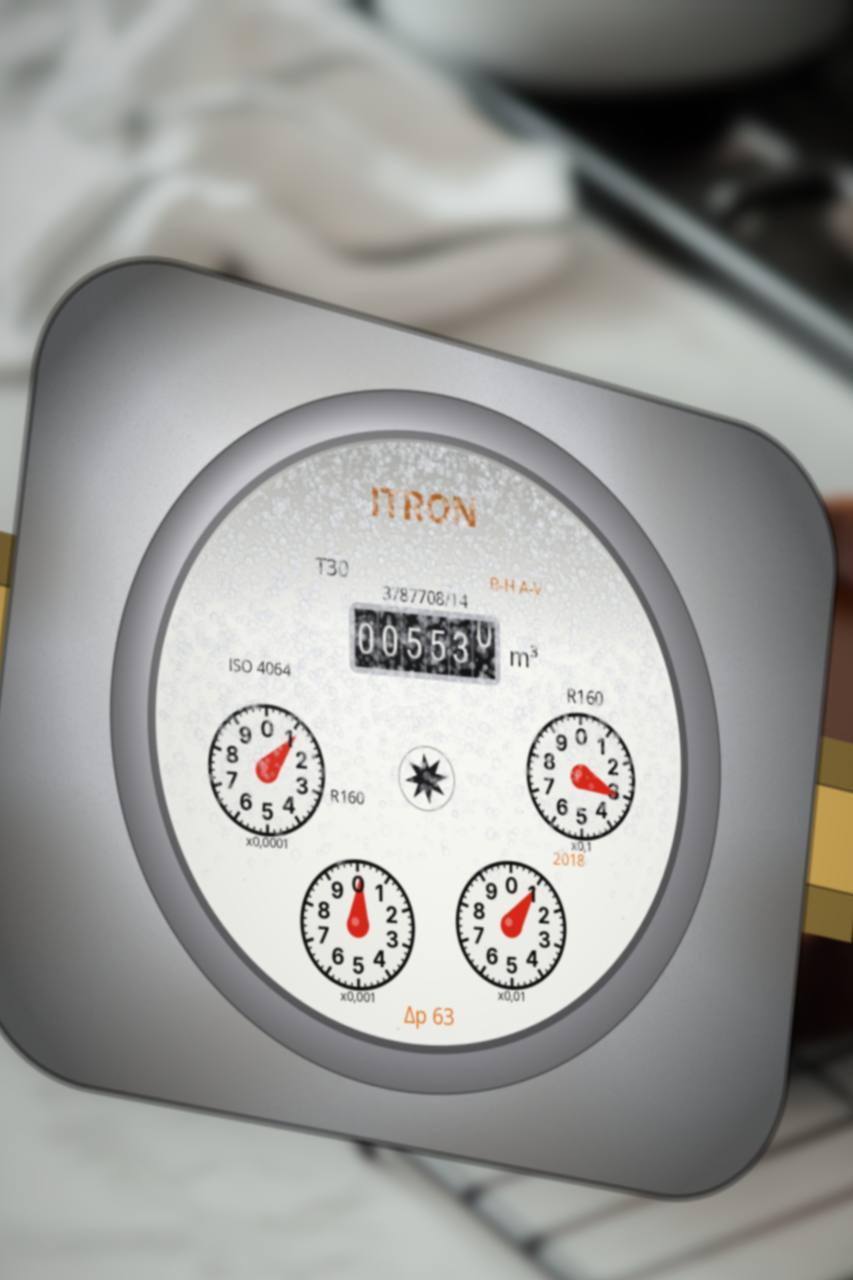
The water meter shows 5530.3101 m³
